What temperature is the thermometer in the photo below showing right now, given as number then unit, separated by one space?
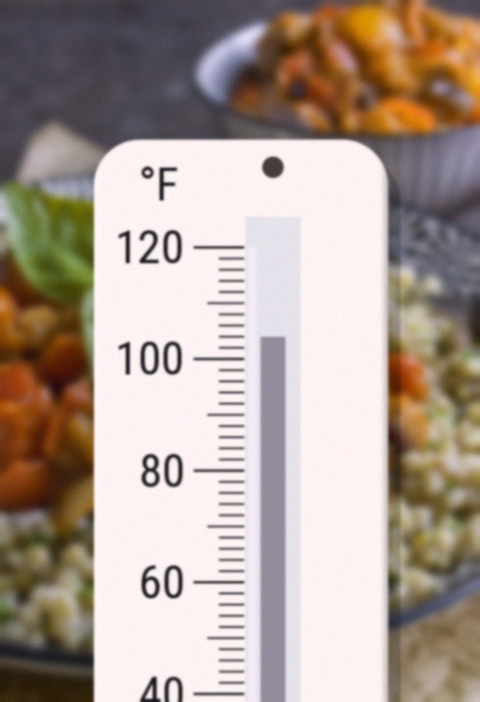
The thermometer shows 104 °F
